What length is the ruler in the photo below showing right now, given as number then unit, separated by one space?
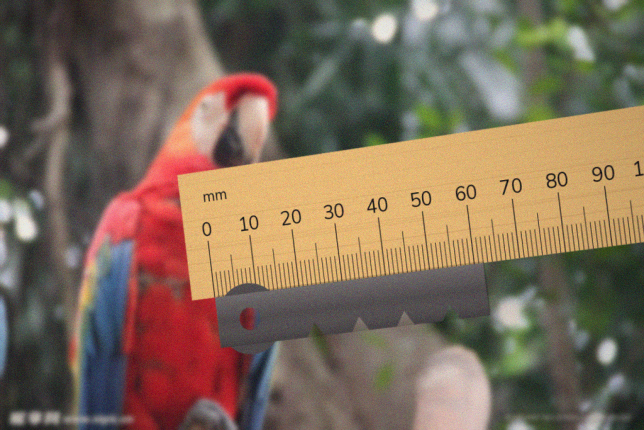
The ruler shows 62 mm
